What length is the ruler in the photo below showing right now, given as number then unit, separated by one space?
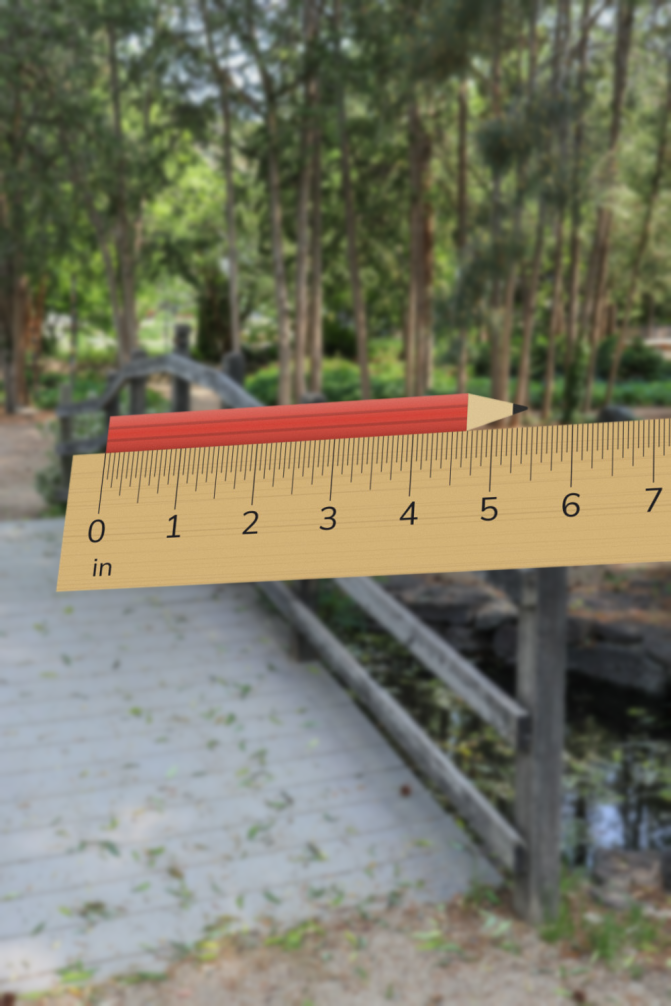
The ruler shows 5.4375 in
